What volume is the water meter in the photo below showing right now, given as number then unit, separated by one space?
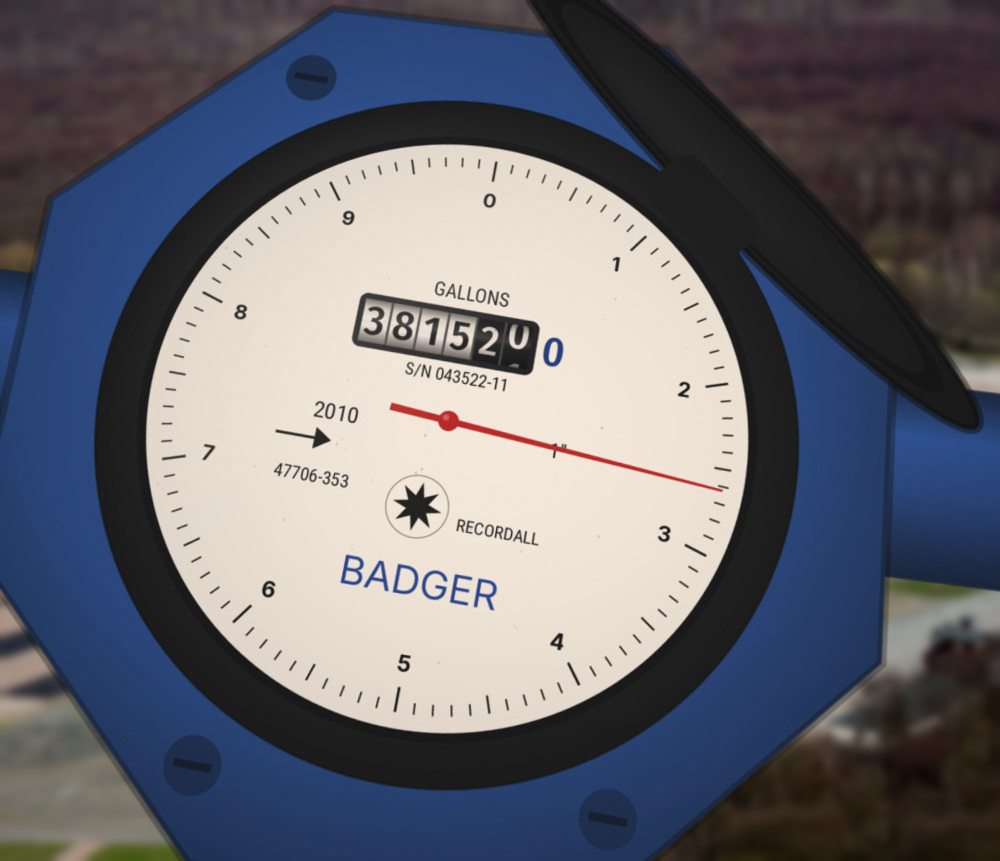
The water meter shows 3815202.6 gal
